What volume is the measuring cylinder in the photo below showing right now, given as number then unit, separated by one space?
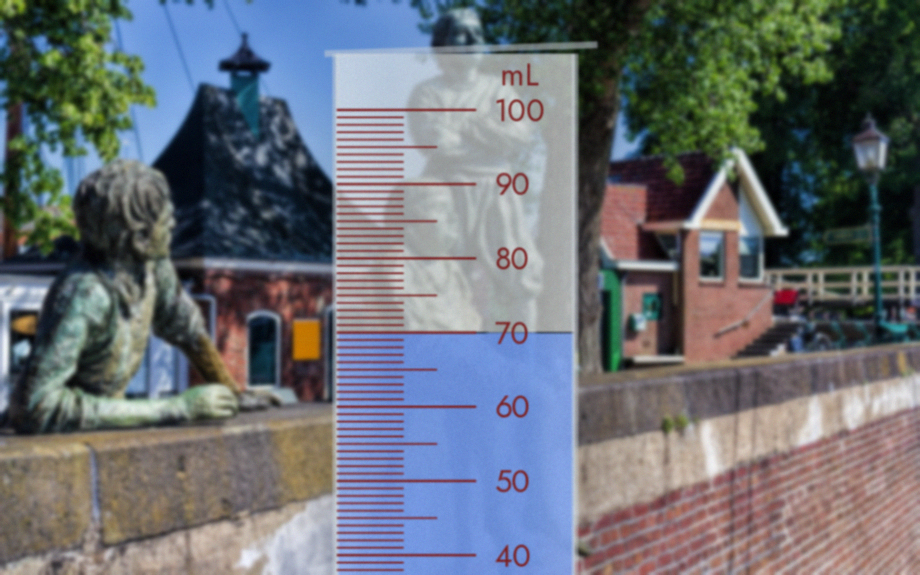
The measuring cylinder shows 70 mL
